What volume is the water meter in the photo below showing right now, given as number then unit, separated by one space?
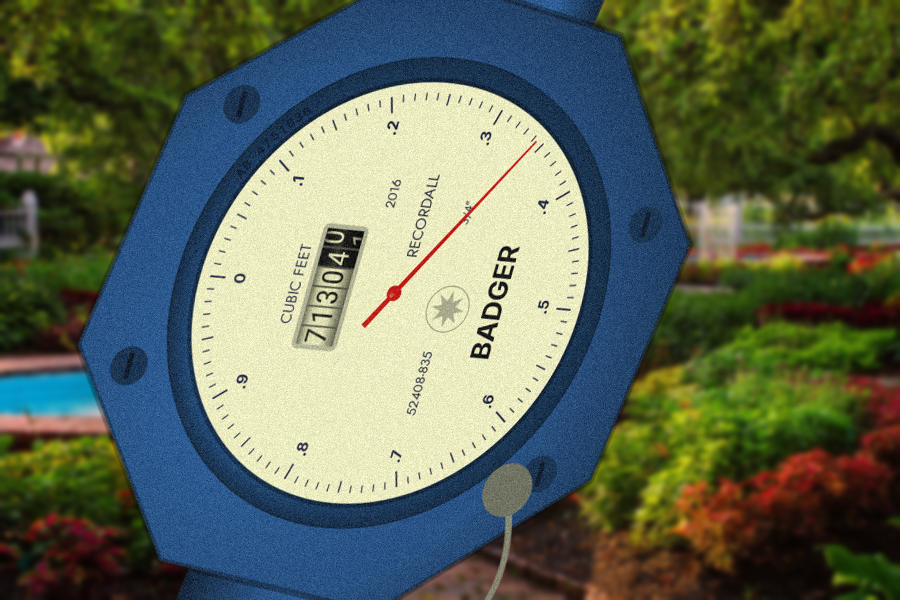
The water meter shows 713040.34 ft³
